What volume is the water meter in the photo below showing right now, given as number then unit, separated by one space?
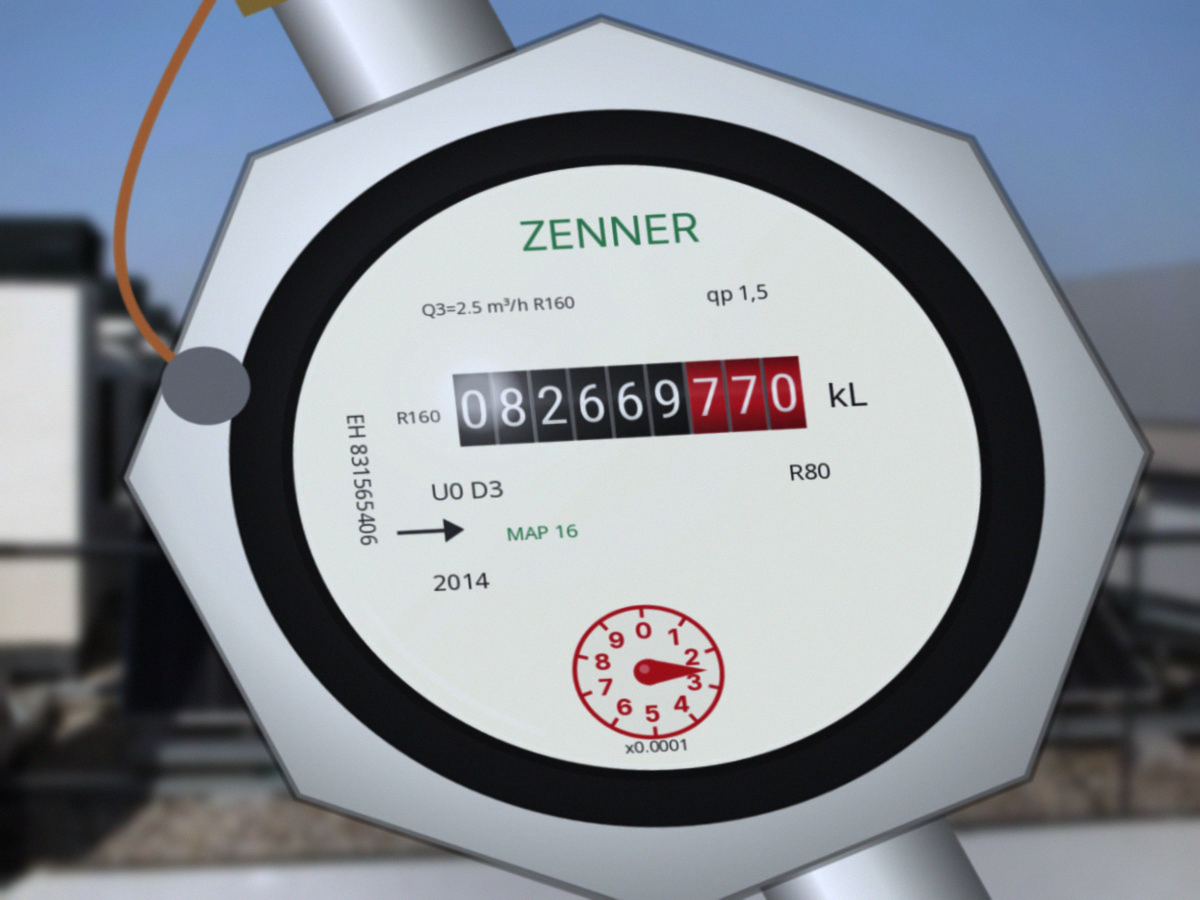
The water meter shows 82669.7702 kL
